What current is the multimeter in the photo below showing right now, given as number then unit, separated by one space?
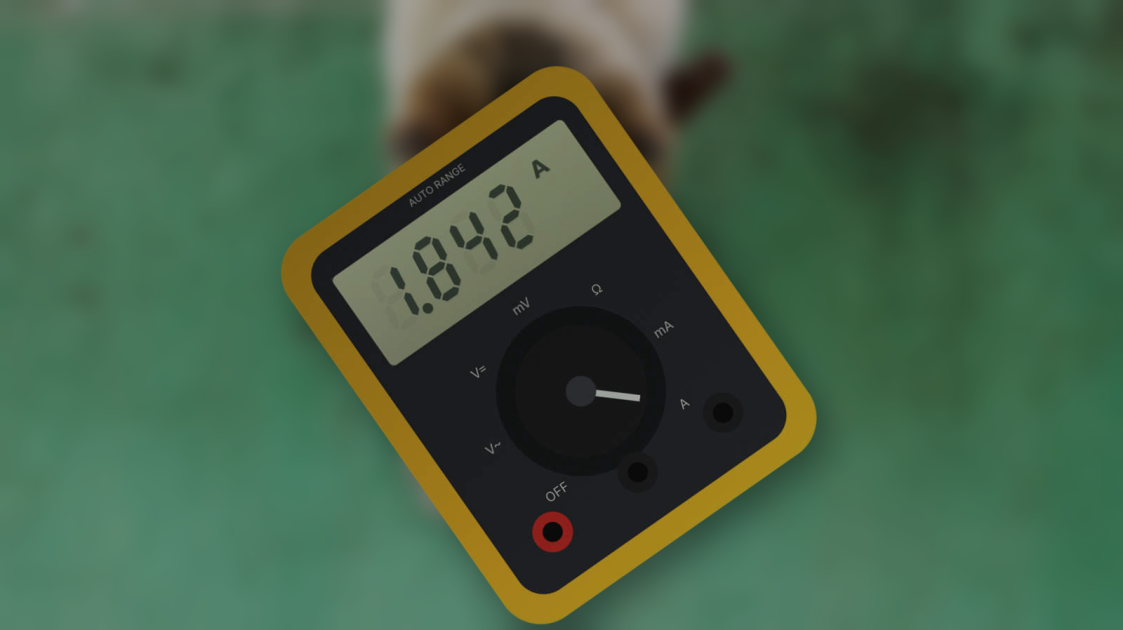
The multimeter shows 1.842 A
